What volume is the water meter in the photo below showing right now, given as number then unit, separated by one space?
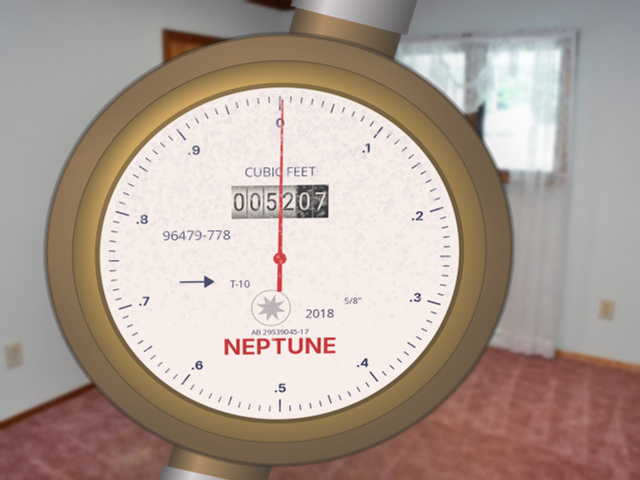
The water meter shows 5207.00 ft³
